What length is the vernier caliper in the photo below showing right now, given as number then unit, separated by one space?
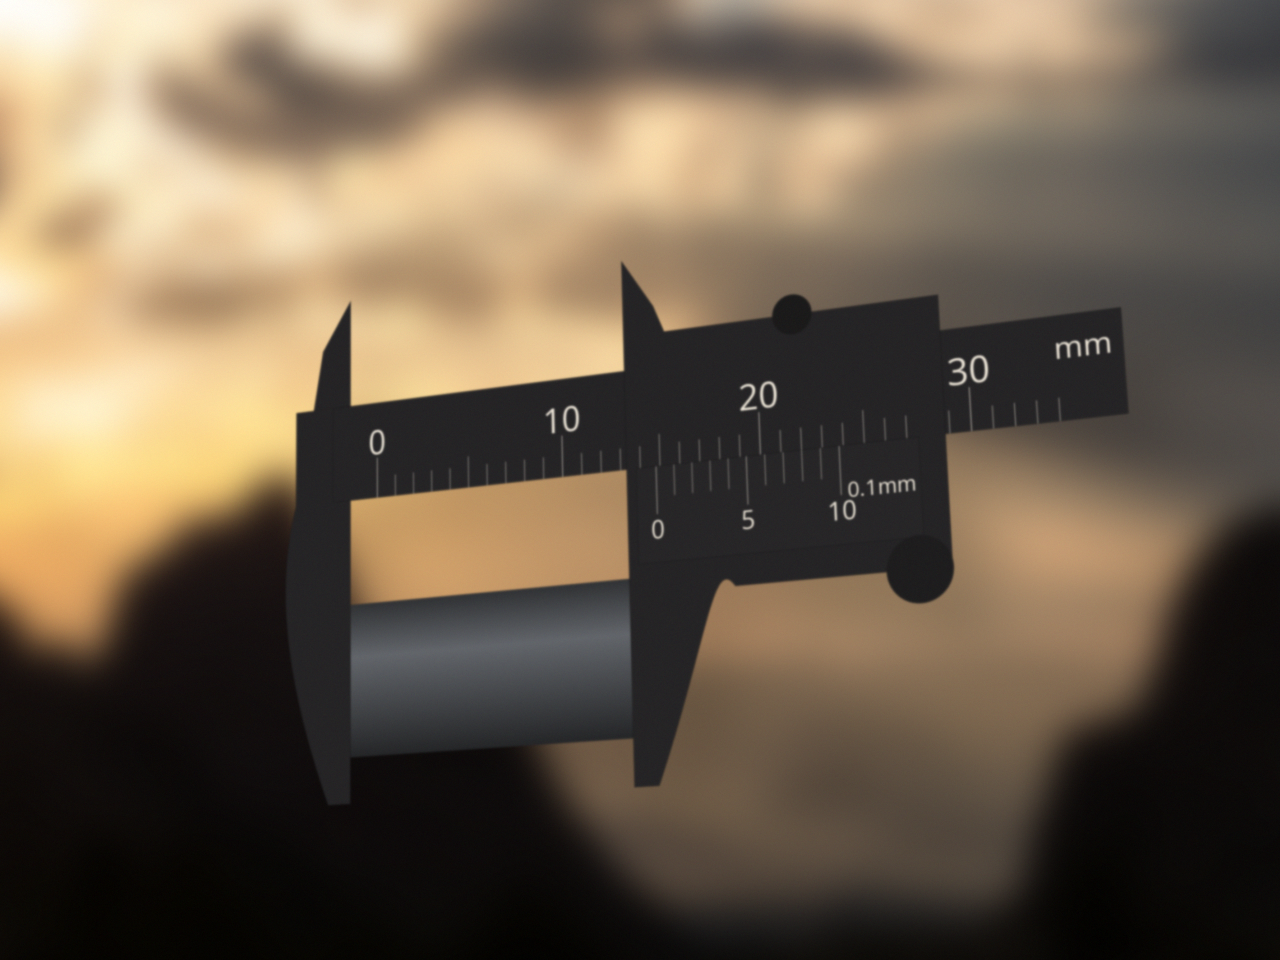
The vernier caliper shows 14.8 mm
